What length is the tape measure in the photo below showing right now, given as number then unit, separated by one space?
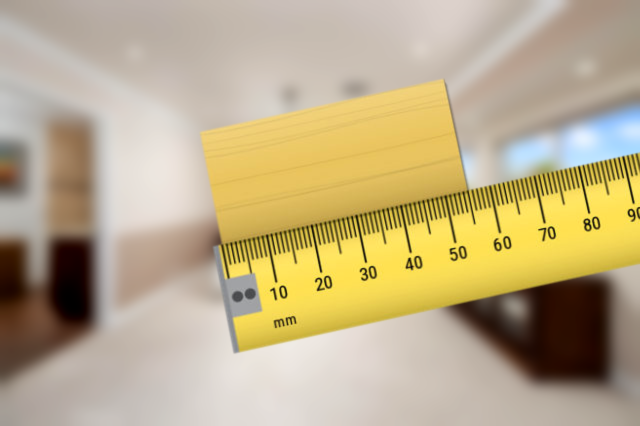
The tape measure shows 55 mm
